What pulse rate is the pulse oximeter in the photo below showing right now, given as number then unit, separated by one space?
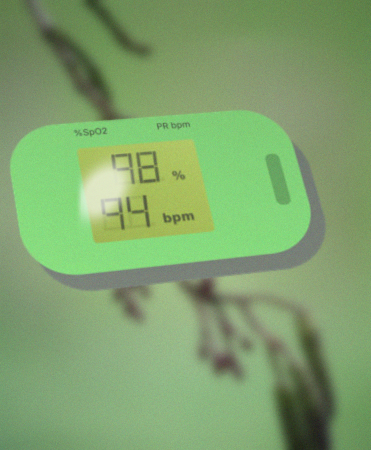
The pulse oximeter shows 94 bpm
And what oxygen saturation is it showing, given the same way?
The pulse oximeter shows 98 %
